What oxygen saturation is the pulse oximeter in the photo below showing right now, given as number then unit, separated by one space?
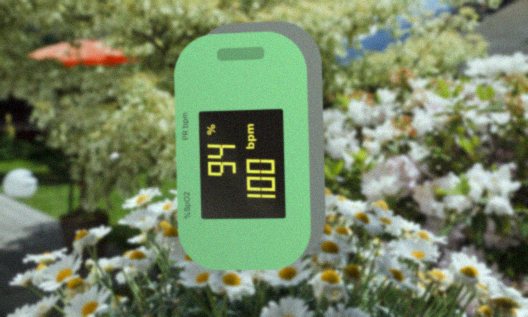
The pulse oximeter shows 94 %
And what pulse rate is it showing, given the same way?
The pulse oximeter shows 100 bpm
